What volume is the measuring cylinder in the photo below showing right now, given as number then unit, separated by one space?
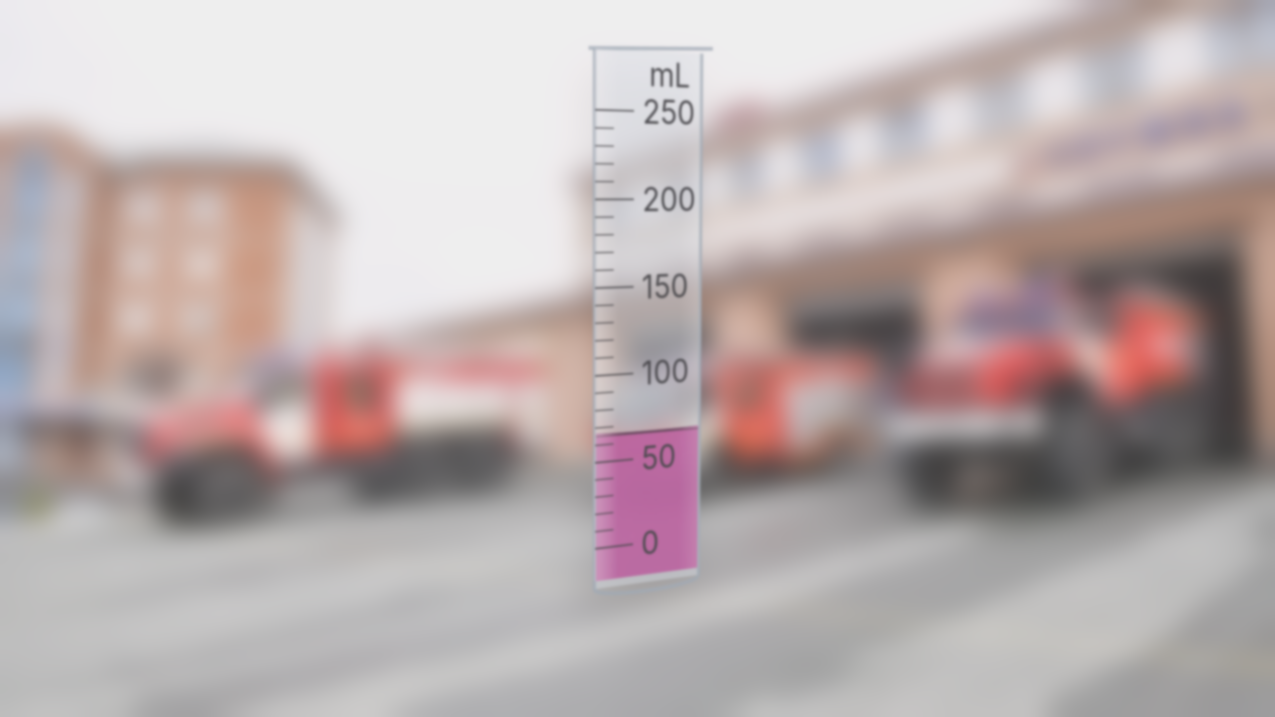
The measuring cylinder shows 65 mL
